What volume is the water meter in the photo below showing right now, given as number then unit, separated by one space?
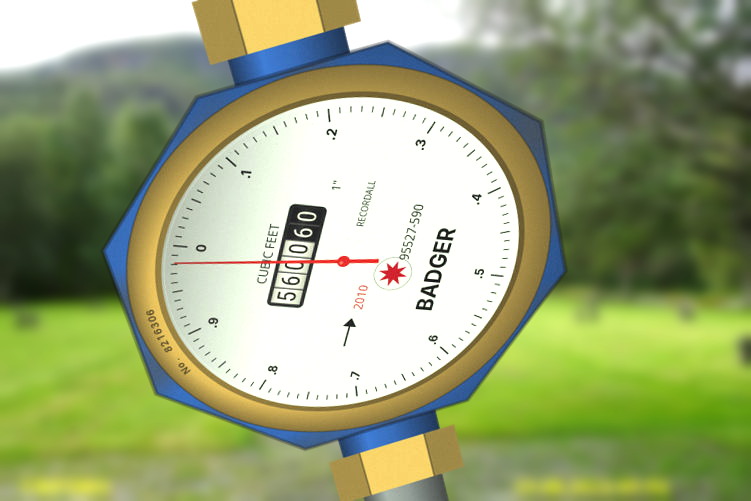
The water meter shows 560059.98 ft³
